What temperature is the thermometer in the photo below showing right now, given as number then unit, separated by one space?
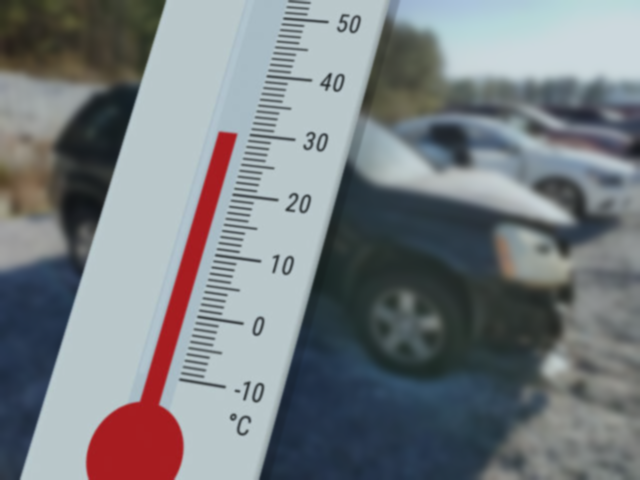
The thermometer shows 30 °C
